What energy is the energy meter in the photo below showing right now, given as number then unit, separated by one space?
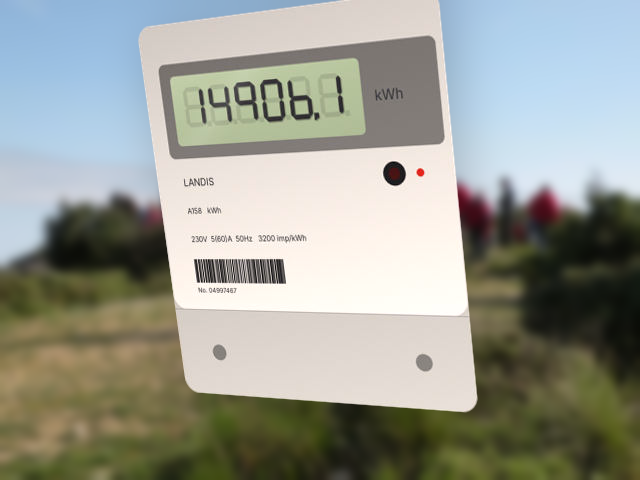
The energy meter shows 14906.1 kWh
